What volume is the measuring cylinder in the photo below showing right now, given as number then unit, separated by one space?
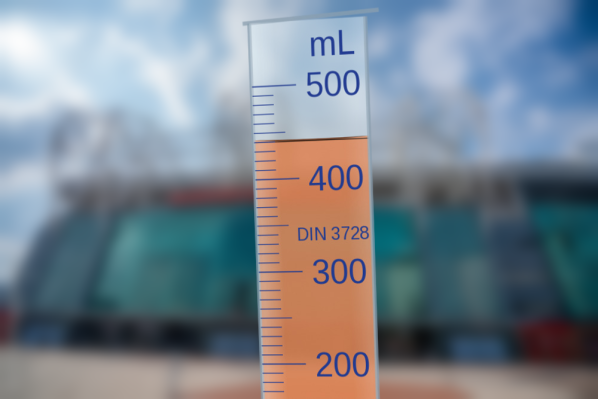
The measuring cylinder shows 440 mL
